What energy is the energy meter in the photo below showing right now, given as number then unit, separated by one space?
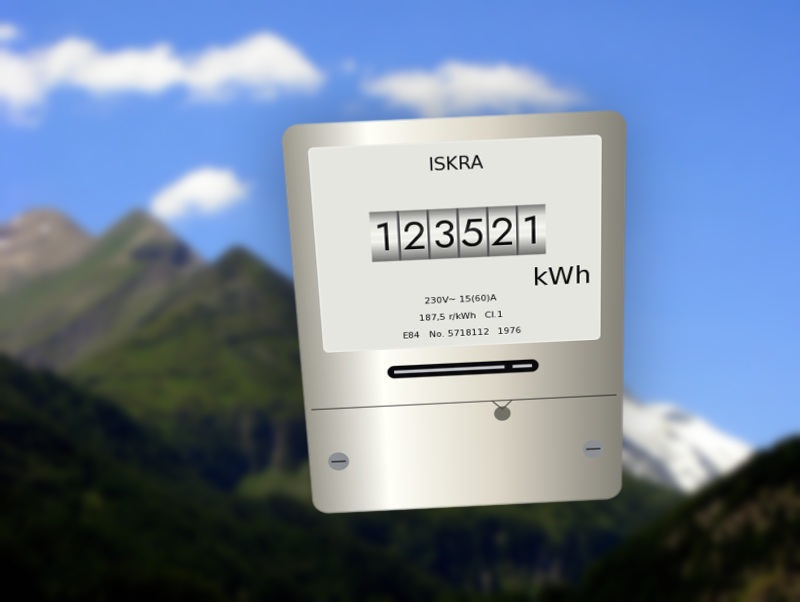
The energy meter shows 123521 kWh
